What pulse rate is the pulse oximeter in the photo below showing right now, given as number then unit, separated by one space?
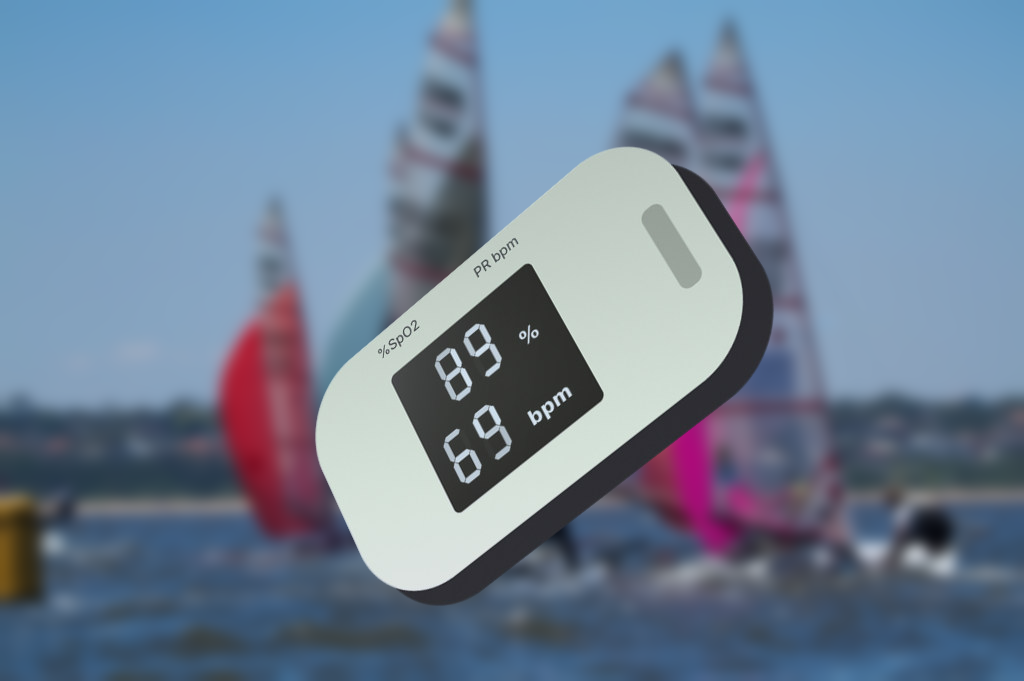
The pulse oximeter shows 69 bpm
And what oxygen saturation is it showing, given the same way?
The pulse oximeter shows 89 %
